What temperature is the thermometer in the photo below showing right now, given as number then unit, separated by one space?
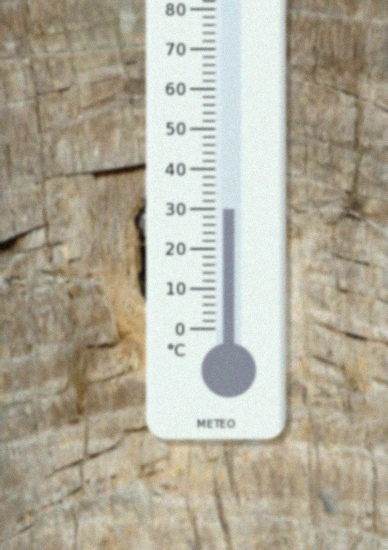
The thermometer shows 30 °C
